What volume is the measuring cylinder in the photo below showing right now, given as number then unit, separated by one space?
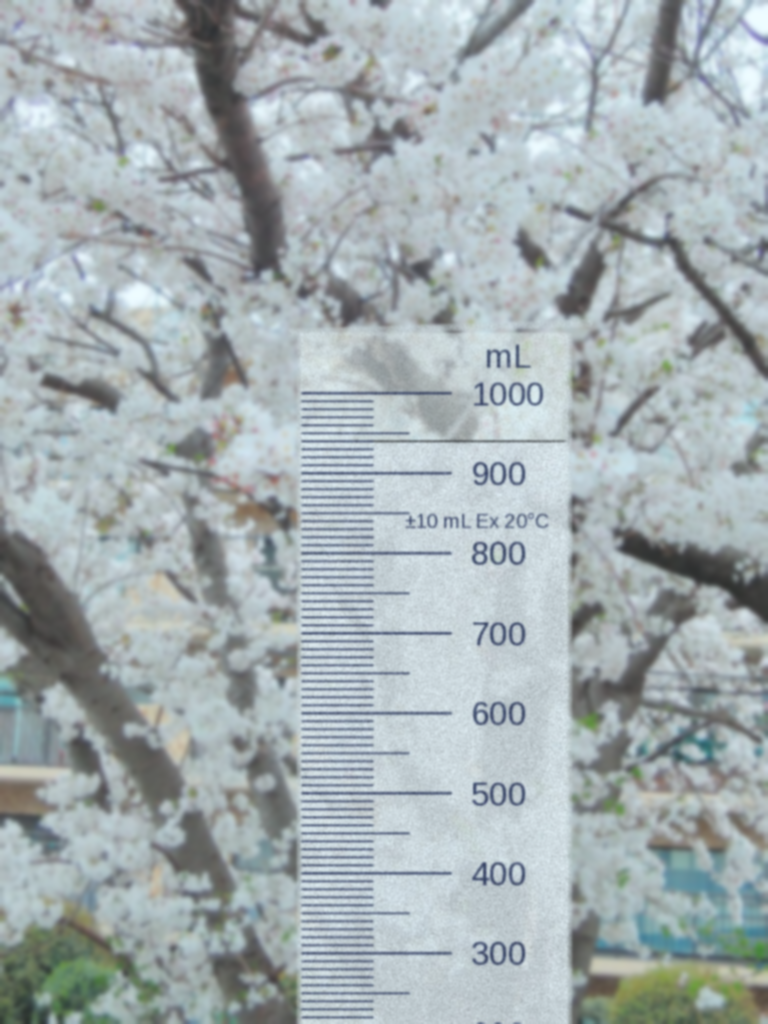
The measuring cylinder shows 940 mL
